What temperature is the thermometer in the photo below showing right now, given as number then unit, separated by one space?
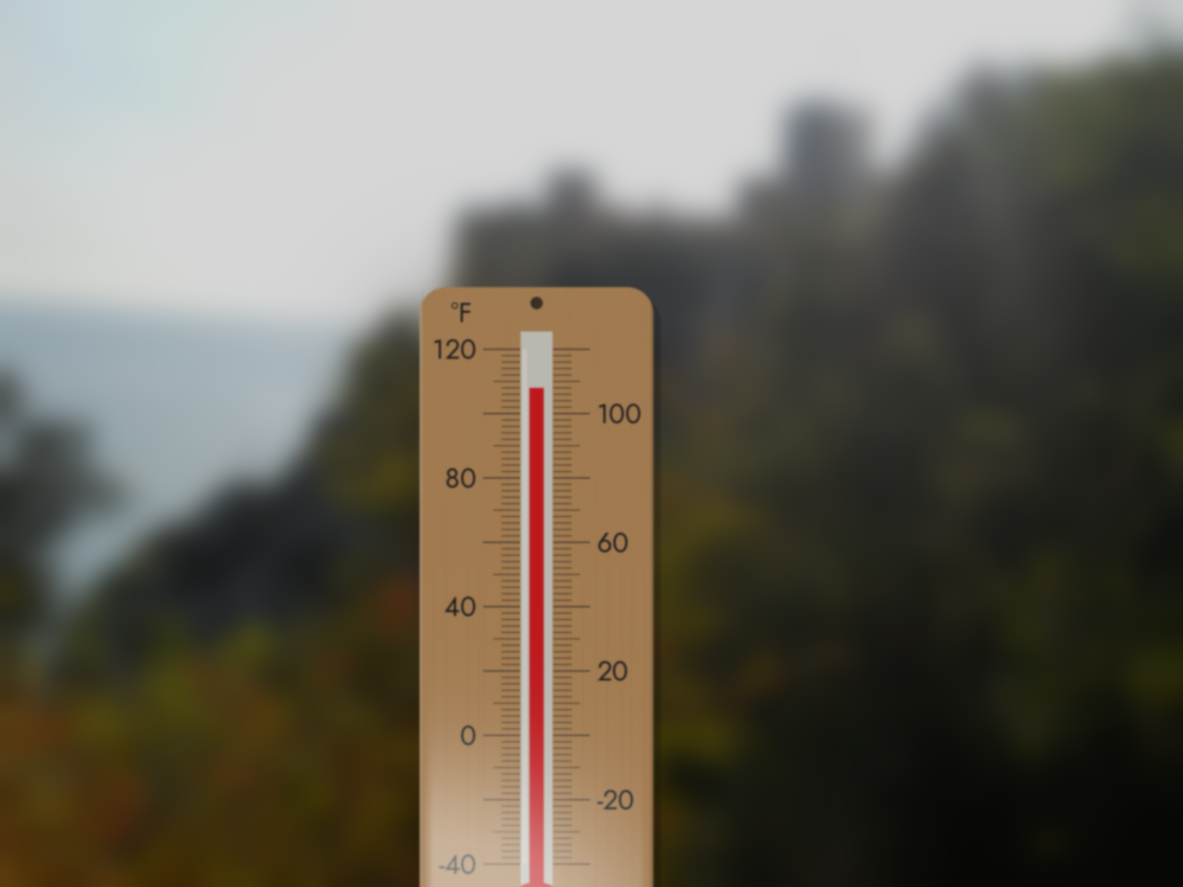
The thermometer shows 108 °F
